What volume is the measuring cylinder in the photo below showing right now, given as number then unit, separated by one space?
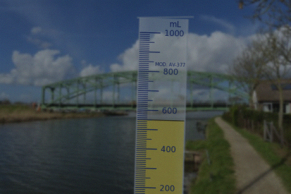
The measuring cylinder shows 550 mL
